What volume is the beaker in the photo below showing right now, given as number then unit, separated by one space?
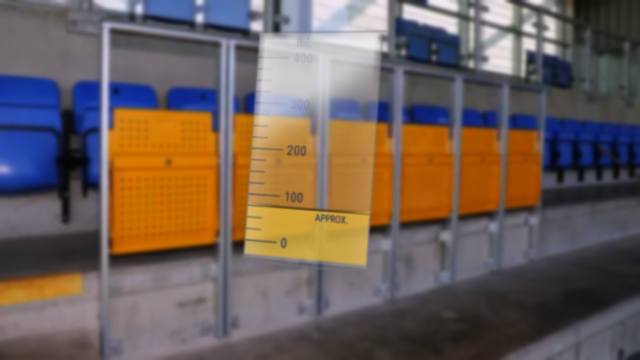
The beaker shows 75 mL
